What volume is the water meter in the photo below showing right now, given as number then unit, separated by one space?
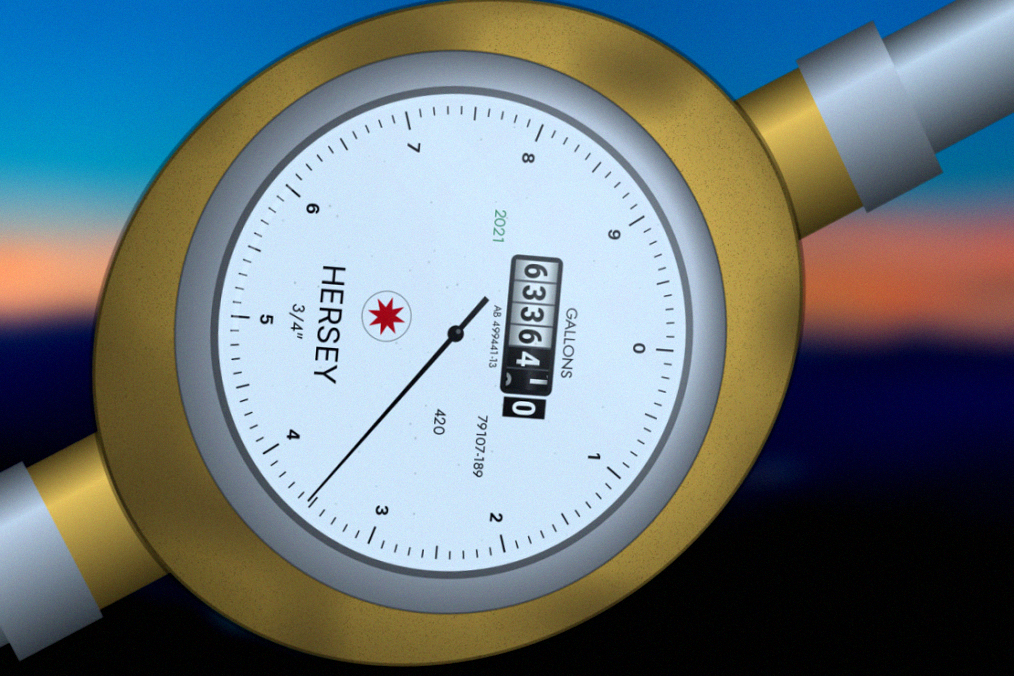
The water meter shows 6336413.5 gal
